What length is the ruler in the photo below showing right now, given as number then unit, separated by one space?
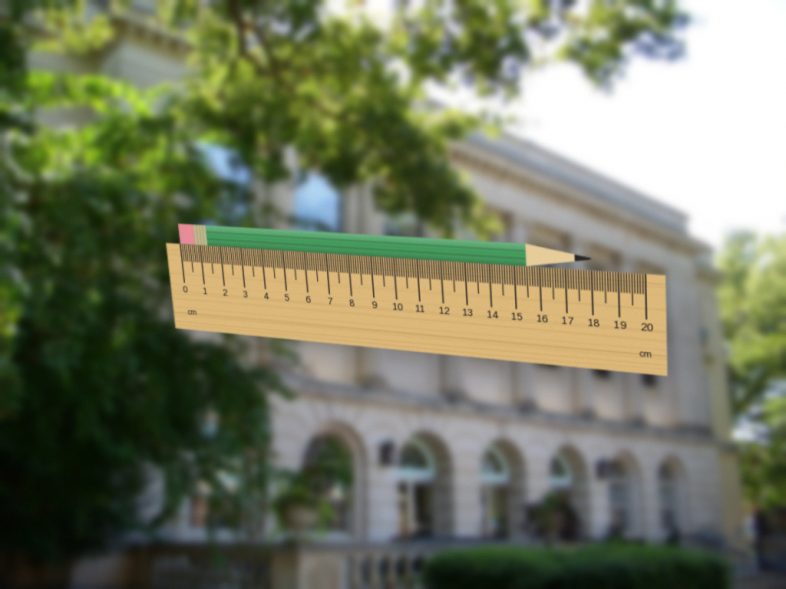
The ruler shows 18 cm
